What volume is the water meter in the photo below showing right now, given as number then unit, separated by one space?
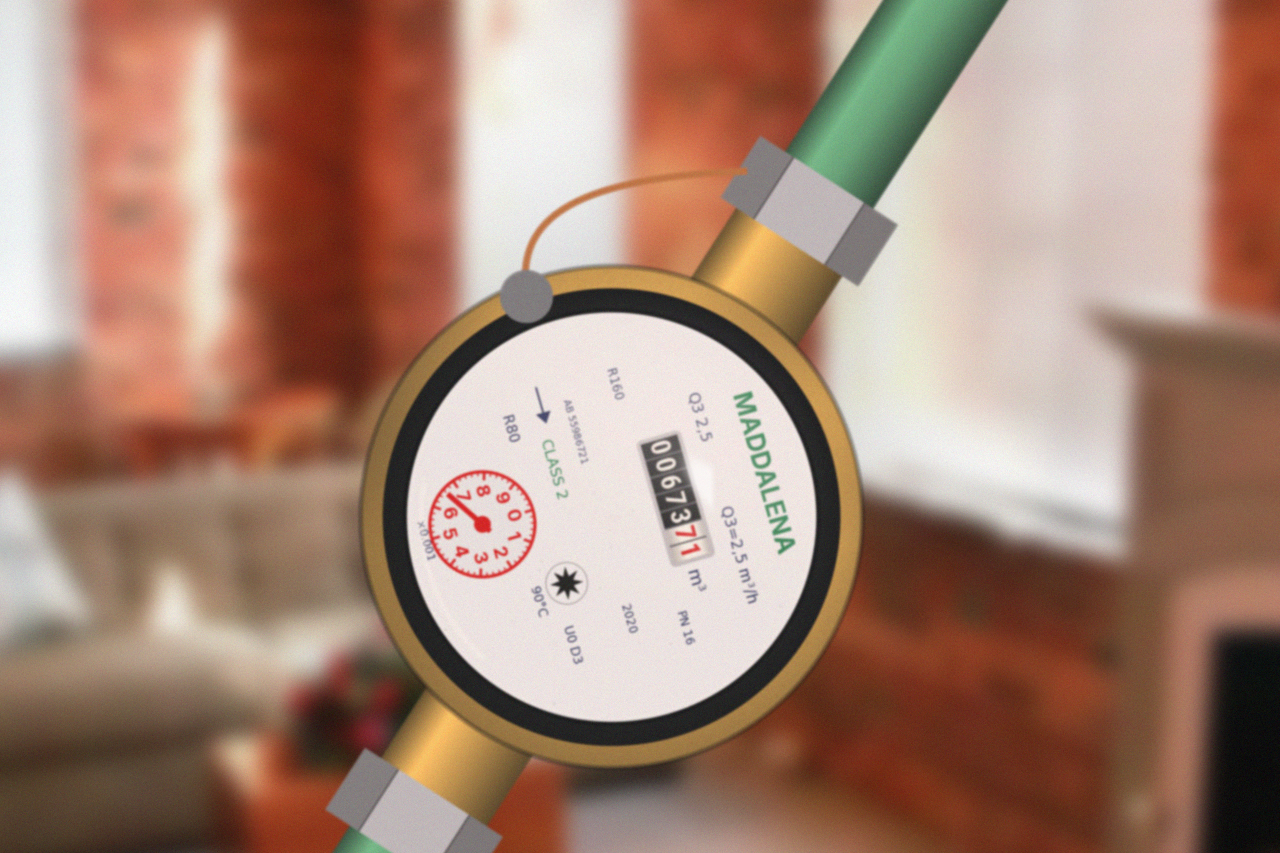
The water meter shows 673.716 m³
